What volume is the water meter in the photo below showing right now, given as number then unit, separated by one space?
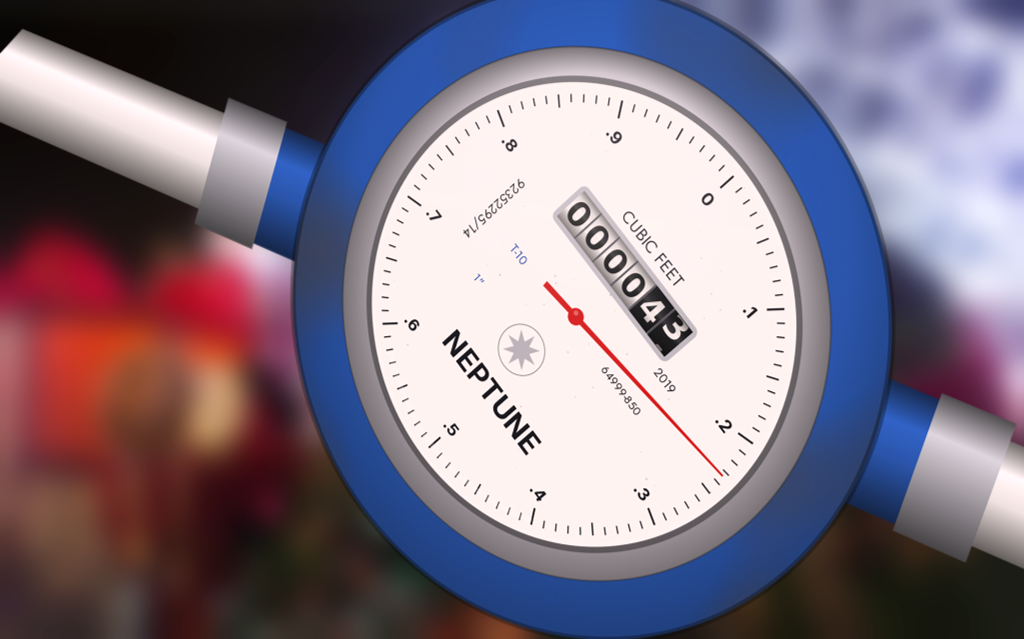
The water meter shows 43.23 ft³
